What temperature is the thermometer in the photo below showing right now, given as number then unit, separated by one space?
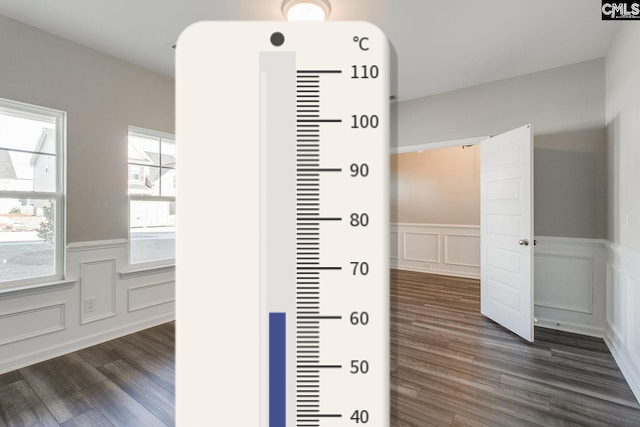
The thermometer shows 61 °C
